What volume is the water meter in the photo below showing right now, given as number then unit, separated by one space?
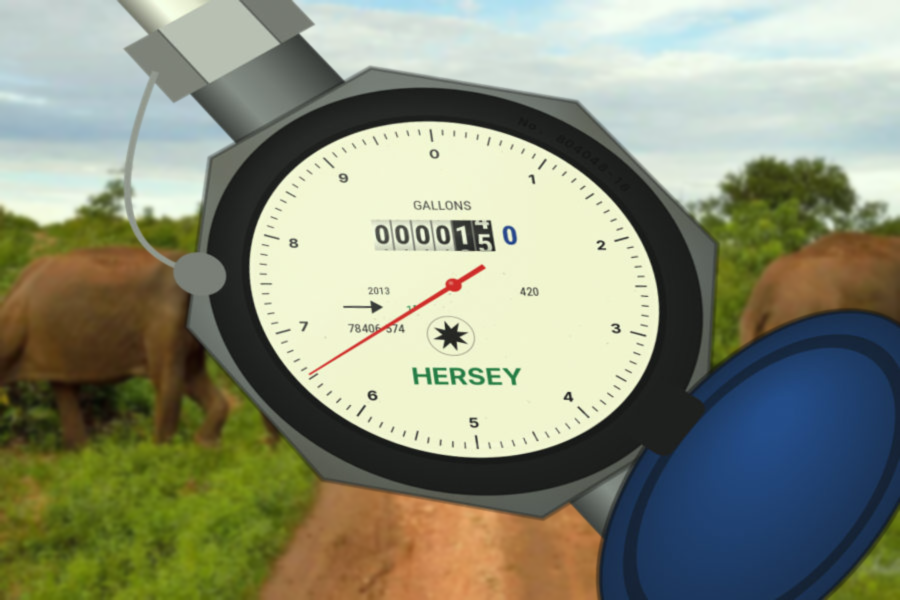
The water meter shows 146.5 gal
